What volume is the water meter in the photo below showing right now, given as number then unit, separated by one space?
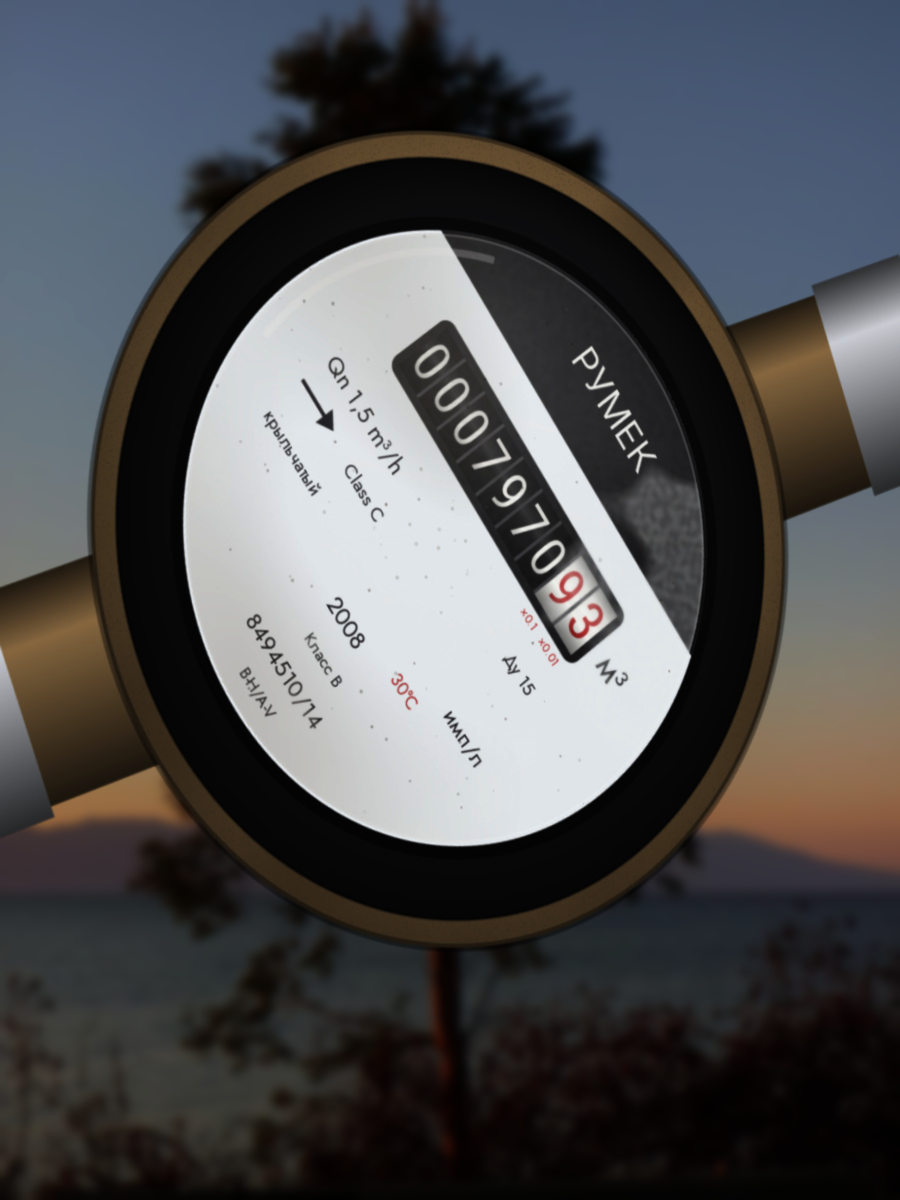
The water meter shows 7970.93 m³
